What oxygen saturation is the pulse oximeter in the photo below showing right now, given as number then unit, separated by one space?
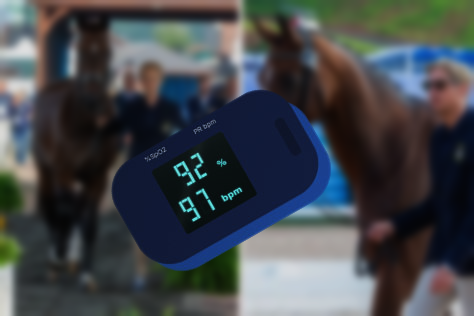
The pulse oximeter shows 92 %
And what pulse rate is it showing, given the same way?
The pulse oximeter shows 97 bpm
